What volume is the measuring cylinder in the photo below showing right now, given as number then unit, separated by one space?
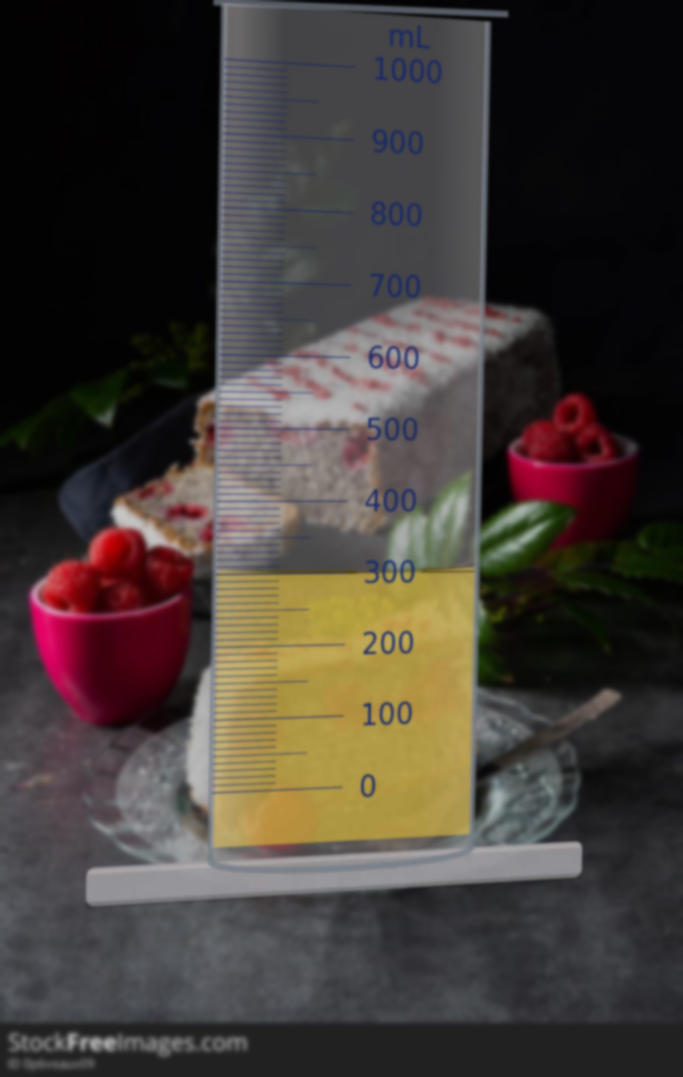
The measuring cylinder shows 300 mL
